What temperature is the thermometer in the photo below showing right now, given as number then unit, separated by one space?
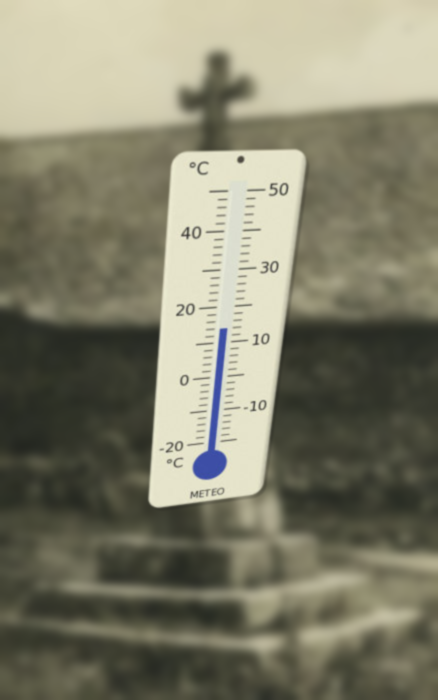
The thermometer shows 14 °C
